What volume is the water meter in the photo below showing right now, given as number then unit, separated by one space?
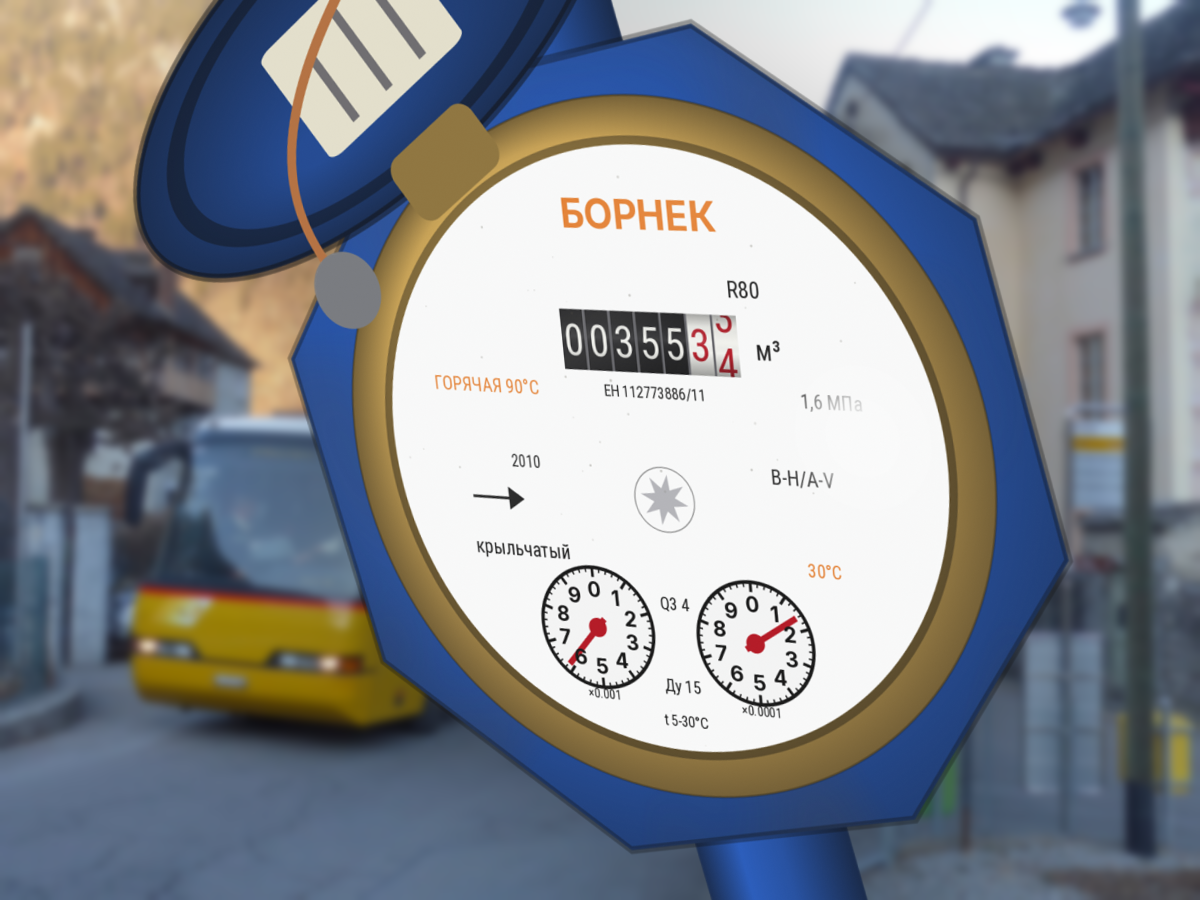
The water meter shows 355.3361 m³
